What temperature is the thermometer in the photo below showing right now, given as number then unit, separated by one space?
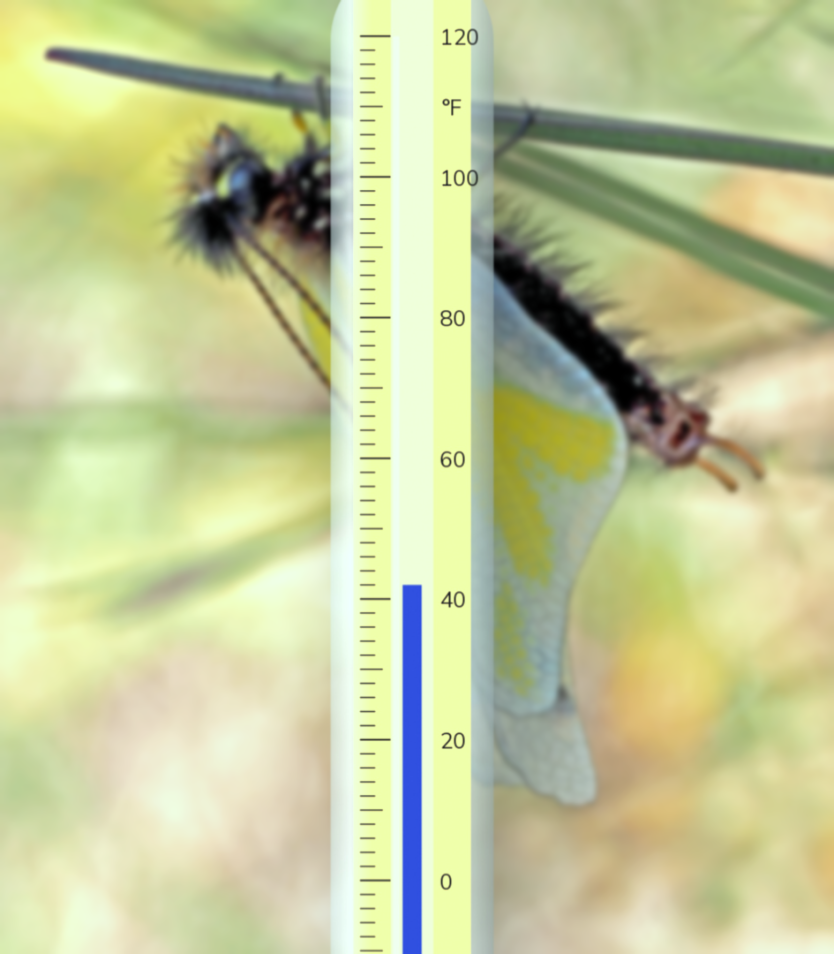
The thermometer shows 42 °F
